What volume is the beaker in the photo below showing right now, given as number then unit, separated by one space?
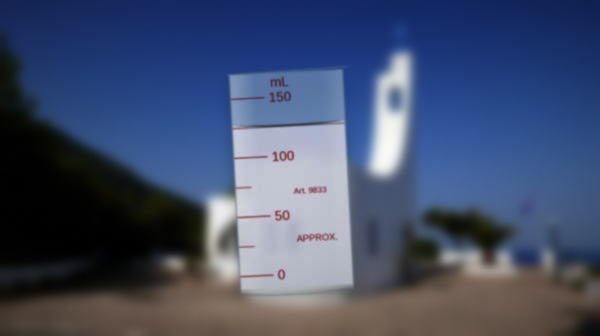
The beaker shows 125 mL
